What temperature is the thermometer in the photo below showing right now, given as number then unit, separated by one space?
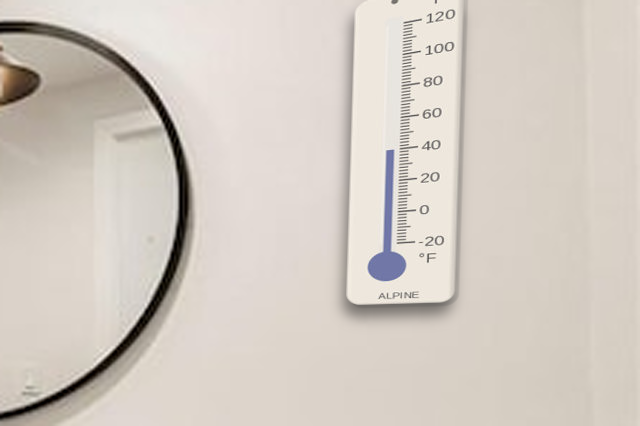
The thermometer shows 40 °F
